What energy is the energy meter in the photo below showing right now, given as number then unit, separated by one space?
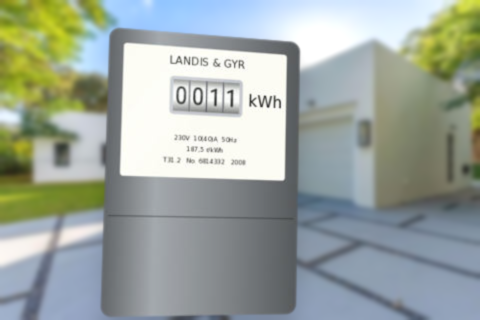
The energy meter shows 11 kWh
